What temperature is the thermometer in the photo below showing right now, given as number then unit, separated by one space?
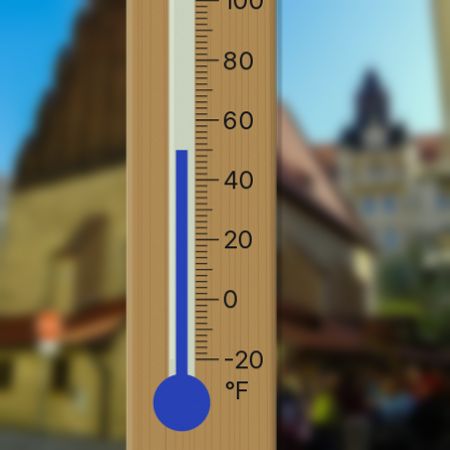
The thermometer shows 50 °F
